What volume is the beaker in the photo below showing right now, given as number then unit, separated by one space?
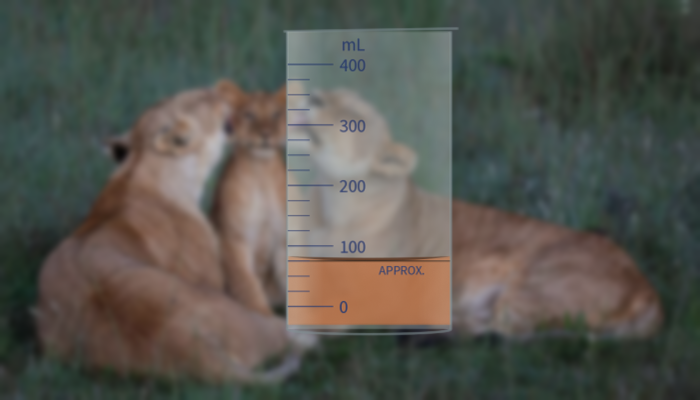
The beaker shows 75 mL
